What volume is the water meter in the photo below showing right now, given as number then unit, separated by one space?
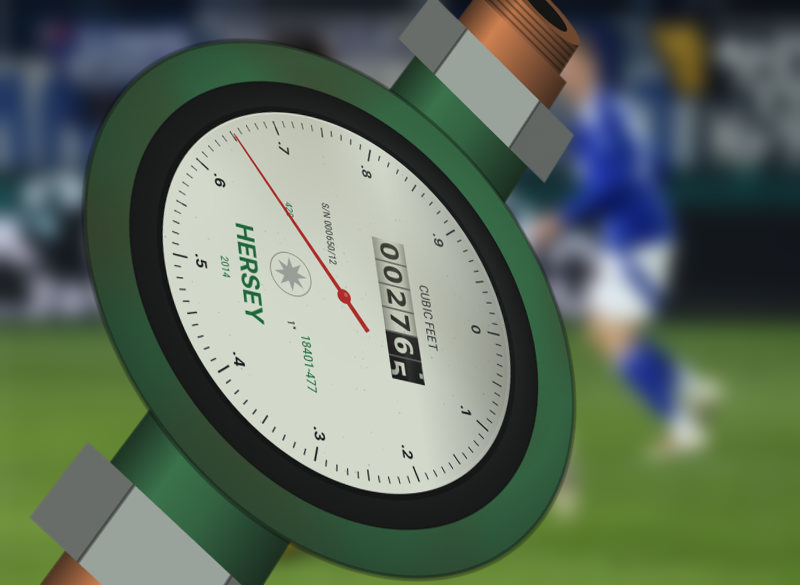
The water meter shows 2764.65 ft³
